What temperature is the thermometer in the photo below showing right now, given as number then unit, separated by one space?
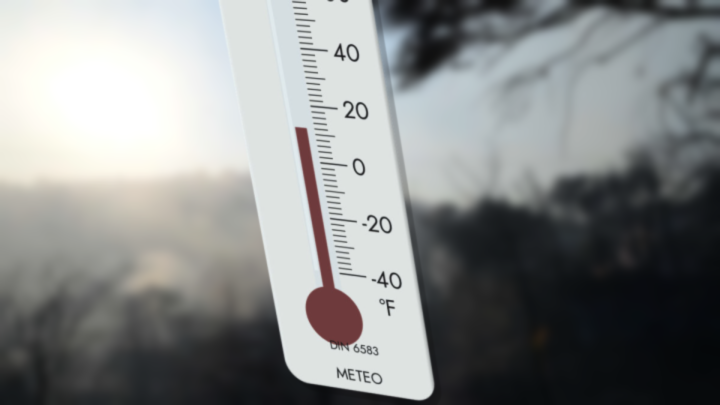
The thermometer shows 12 °F
